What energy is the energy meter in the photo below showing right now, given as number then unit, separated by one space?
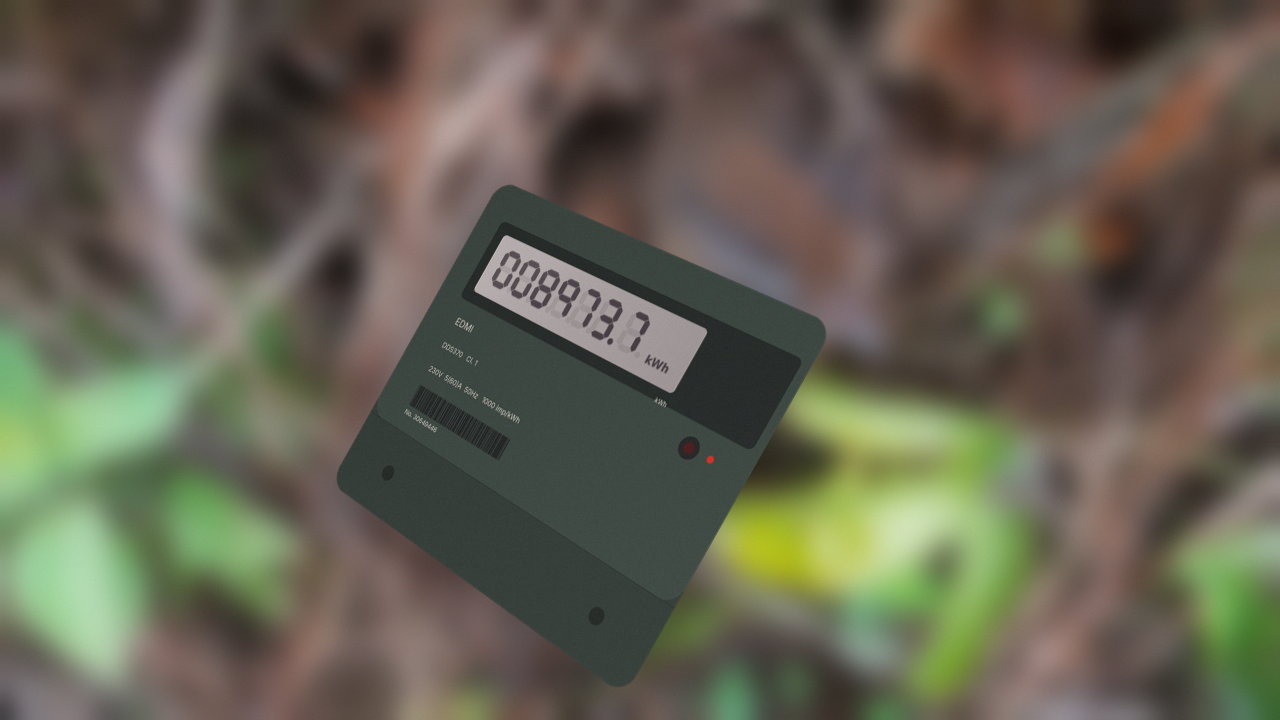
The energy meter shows 8973.7 kWh
